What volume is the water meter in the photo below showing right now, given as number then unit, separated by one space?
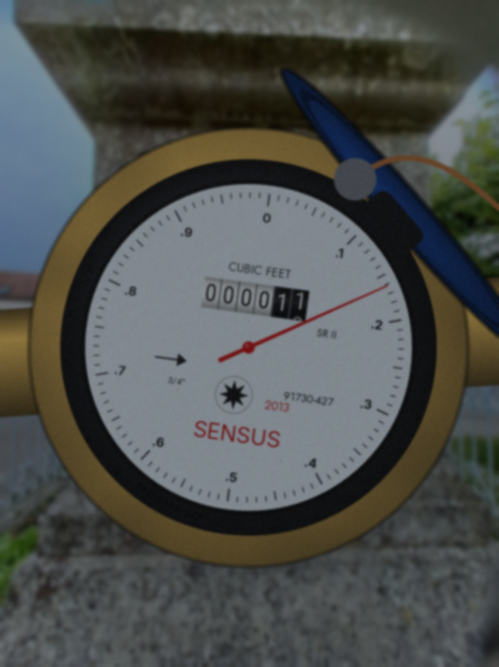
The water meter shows 11.16 ft³
